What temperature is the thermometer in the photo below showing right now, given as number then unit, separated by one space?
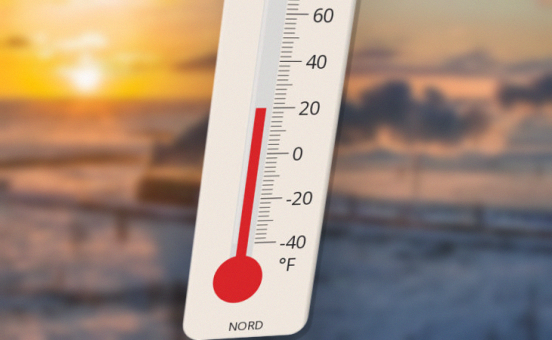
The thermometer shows 20 °F
